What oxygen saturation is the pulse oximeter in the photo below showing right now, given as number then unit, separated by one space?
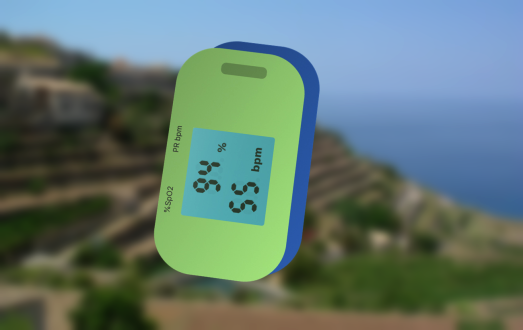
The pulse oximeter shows 94 %
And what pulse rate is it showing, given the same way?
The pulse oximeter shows 55 bpm
